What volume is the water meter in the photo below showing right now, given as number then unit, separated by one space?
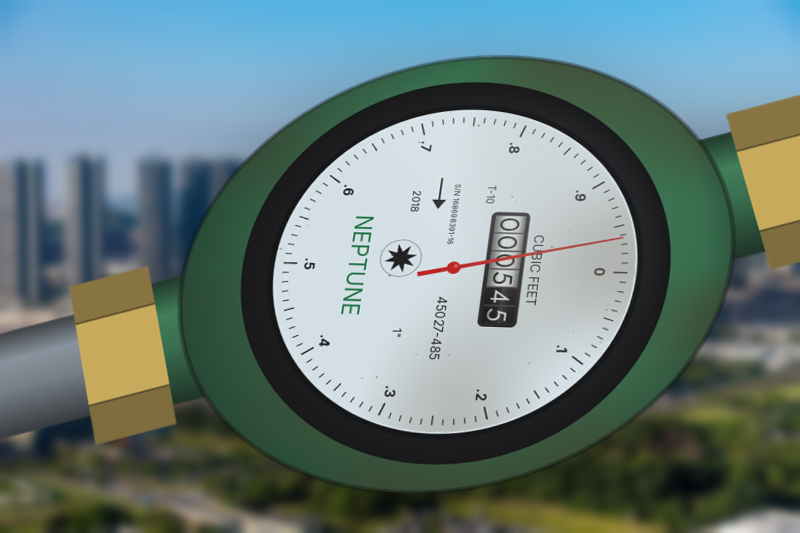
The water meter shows 544.96 ft³
